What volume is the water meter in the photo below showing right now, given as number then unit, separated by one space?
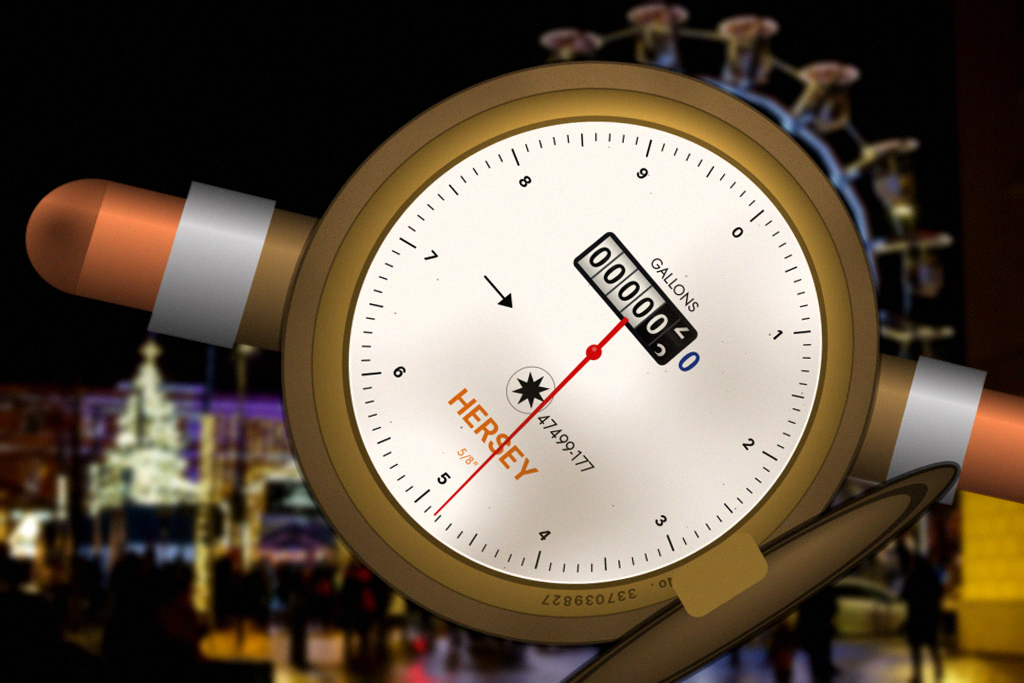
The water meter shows 24.8 gal
